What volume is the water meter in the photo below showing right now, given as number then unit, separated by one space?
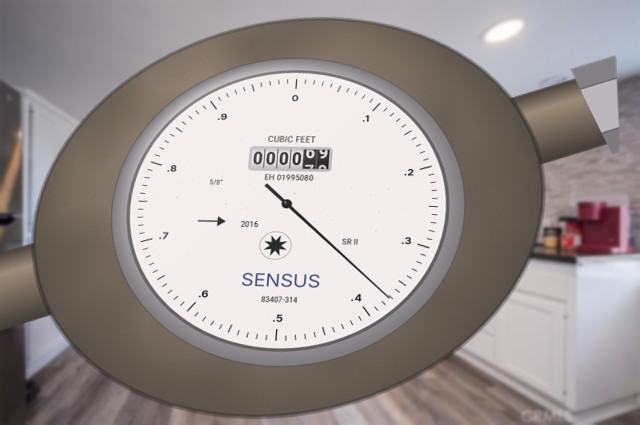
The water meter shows 69.37 ft³
